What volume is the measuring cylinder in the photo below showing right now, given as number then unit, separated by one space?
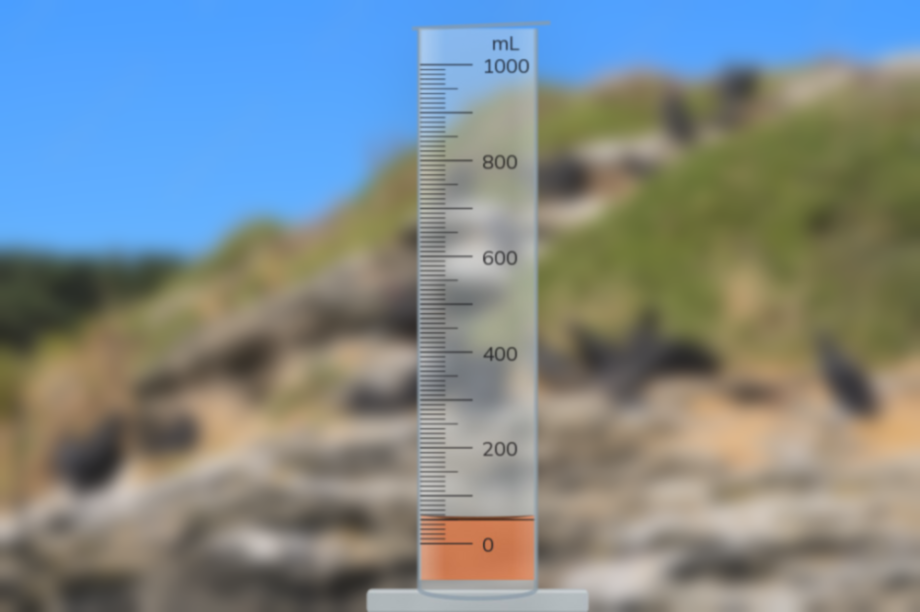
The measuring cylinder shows 50 mL
